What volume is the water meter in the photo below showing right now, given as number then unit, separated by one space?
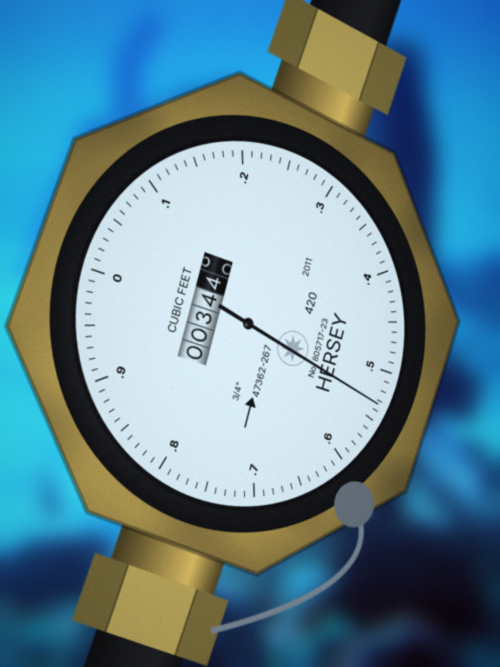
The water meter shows 3448.53 ft³
